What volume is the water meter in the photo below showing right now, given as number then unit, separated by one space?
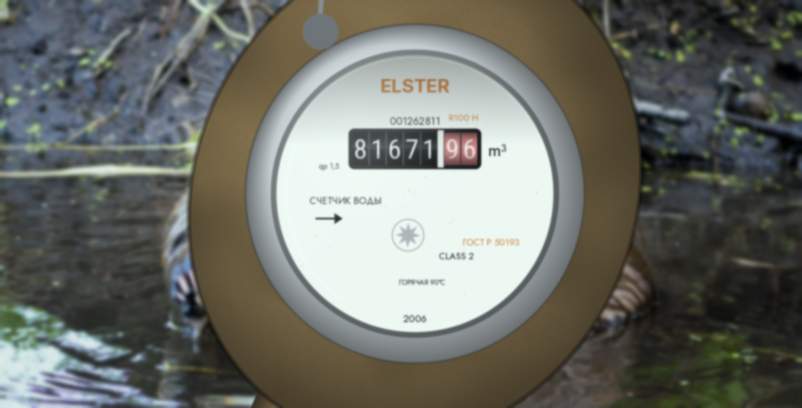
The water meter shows 81671.96 m³
